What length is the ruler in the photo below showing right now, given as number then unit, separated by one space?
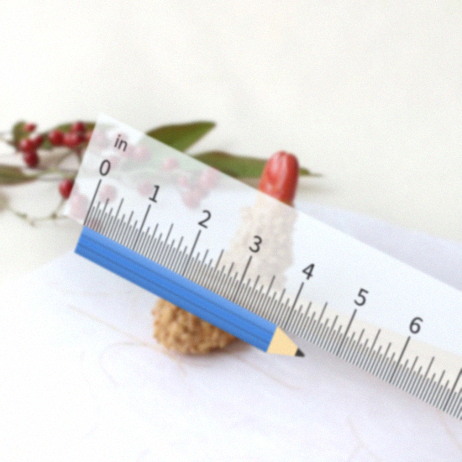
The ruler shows 4.5 in
